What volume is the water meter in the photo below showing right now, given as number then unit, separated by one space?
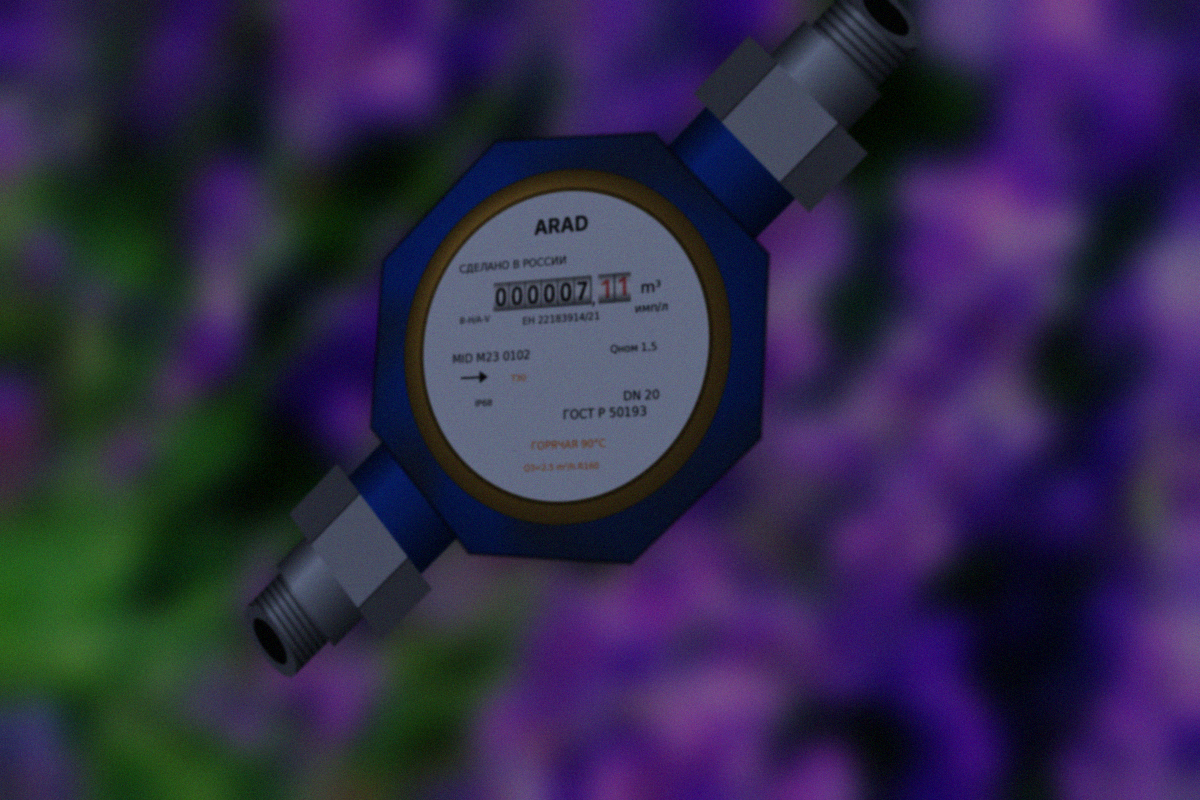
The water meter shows 7.11 m³
